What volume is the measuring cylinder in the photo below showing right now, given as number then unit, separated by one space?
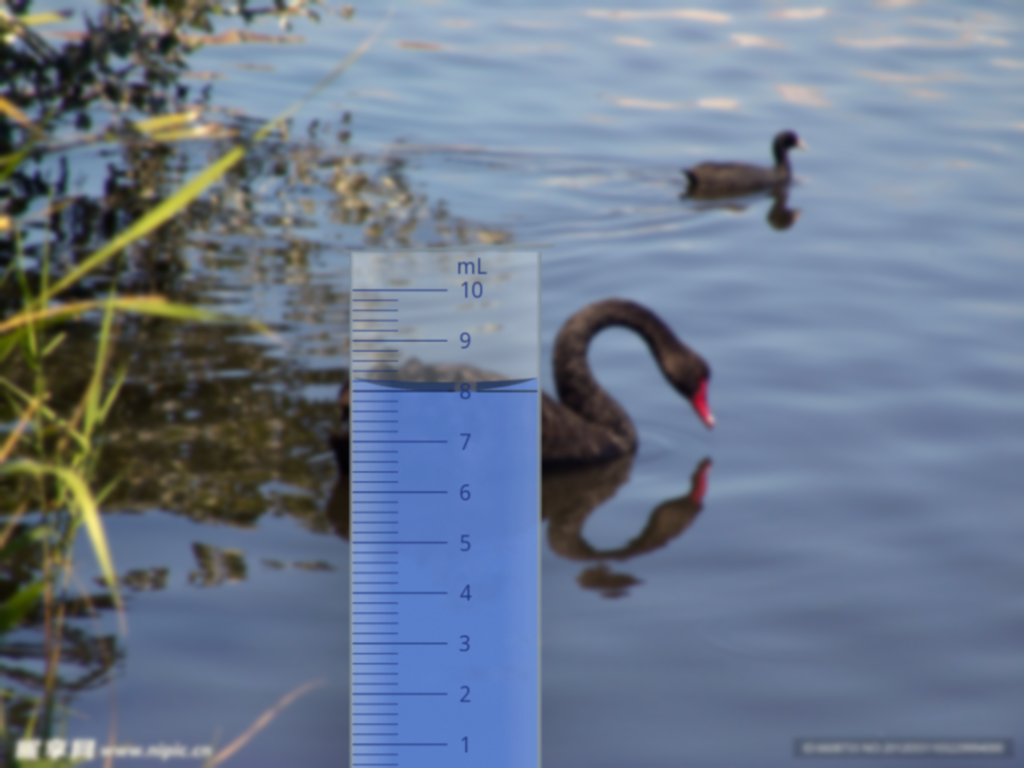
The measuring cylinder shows 8 mL
